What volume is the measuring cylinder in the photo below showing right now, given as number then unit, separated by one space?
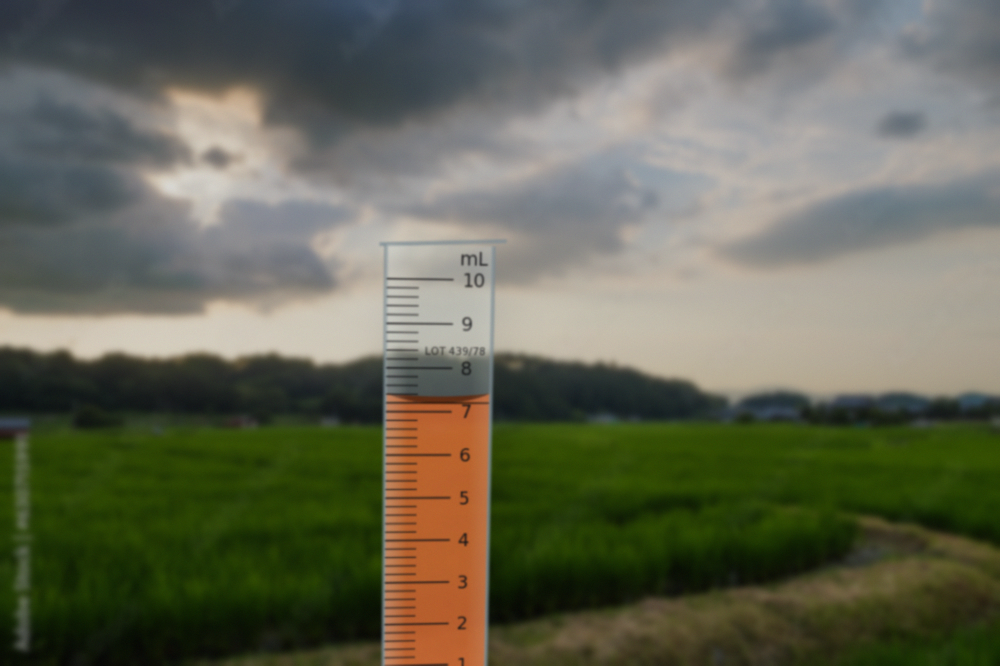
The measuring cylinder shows 7.2 mL
